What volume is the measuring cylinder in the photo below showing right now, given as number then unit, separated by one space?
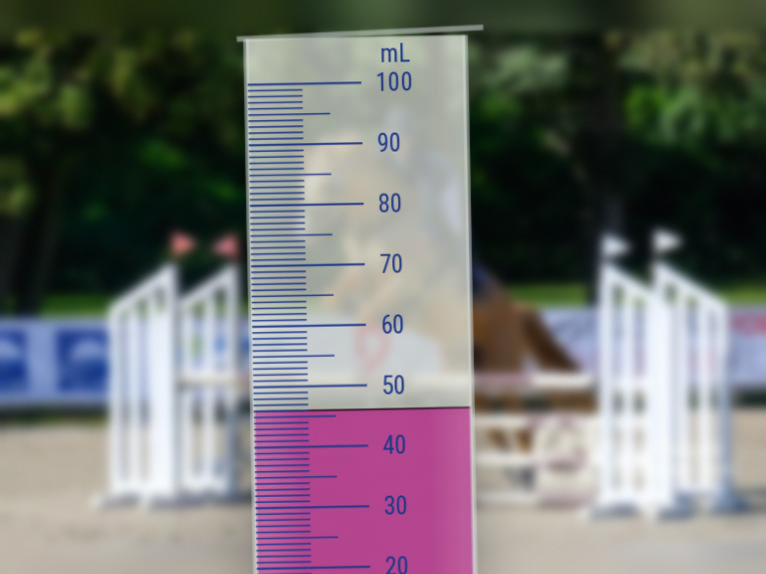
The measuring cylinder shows 46 mL
